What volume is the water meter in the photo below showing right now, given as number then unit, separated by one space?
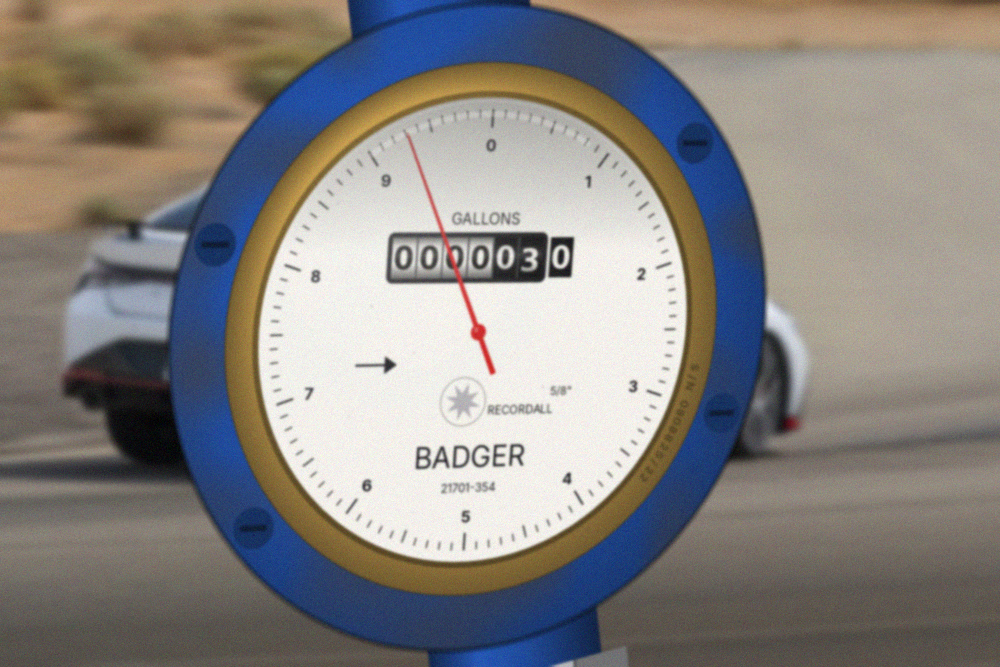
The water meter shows 29.3 gal
